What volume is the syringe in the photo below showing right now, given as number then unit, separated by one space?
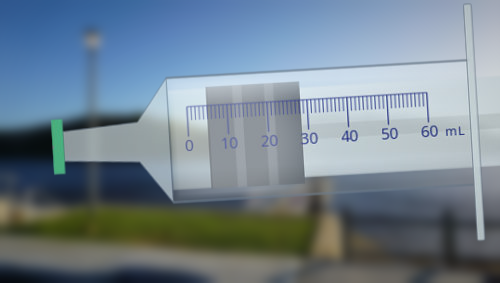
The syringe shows 5 mL
